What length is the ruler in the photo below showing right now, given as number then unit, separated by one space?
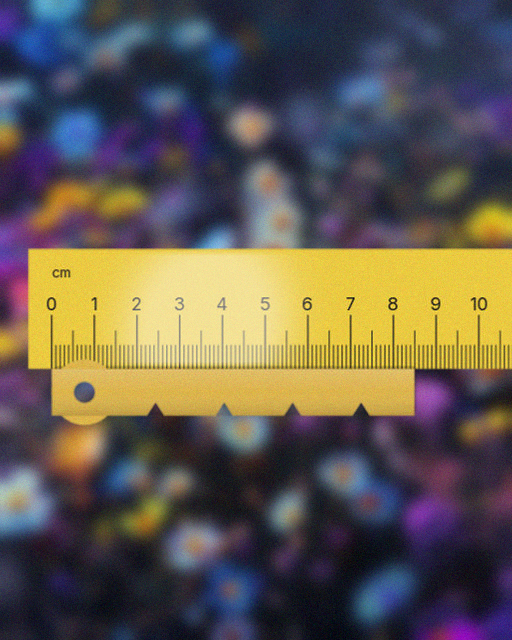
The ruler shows 8.5 cm
